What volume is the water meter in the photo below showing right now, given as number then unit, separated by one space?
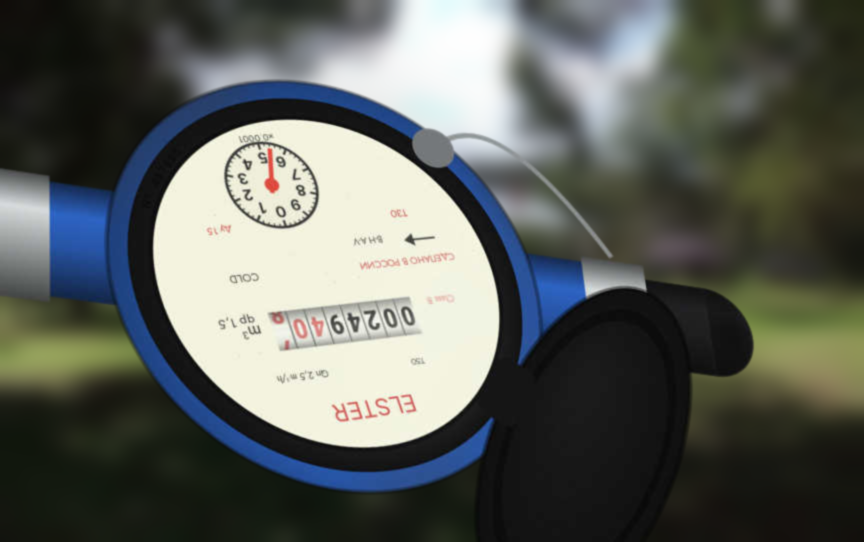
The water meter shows 249.4075 m³
